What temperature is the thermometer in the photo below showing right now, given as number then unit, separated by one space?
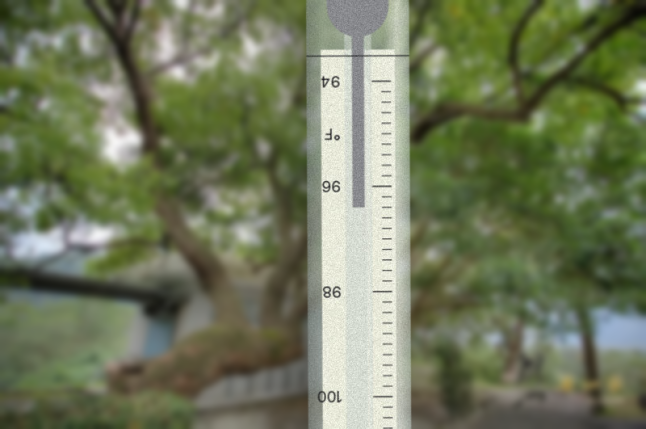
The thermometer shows 96.4 °F
